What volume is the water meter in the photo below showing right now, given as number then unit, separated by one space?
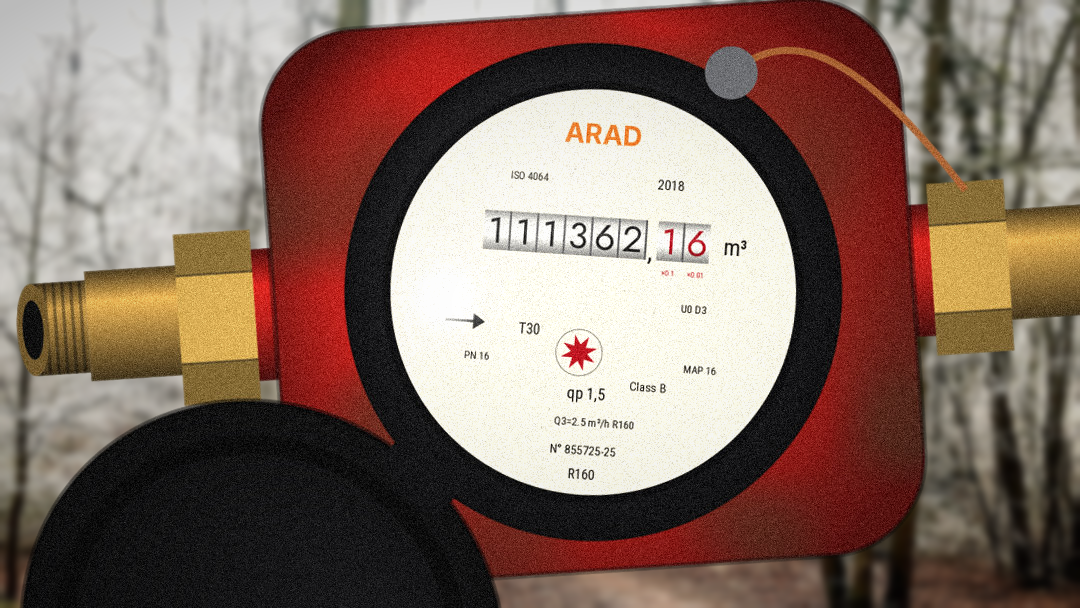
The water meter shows 111362.16 m³
